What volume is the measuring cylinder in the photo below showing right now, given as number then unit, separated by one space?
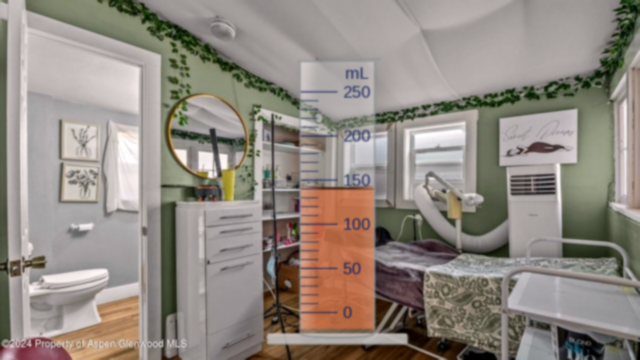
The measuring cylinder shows 140 mL
